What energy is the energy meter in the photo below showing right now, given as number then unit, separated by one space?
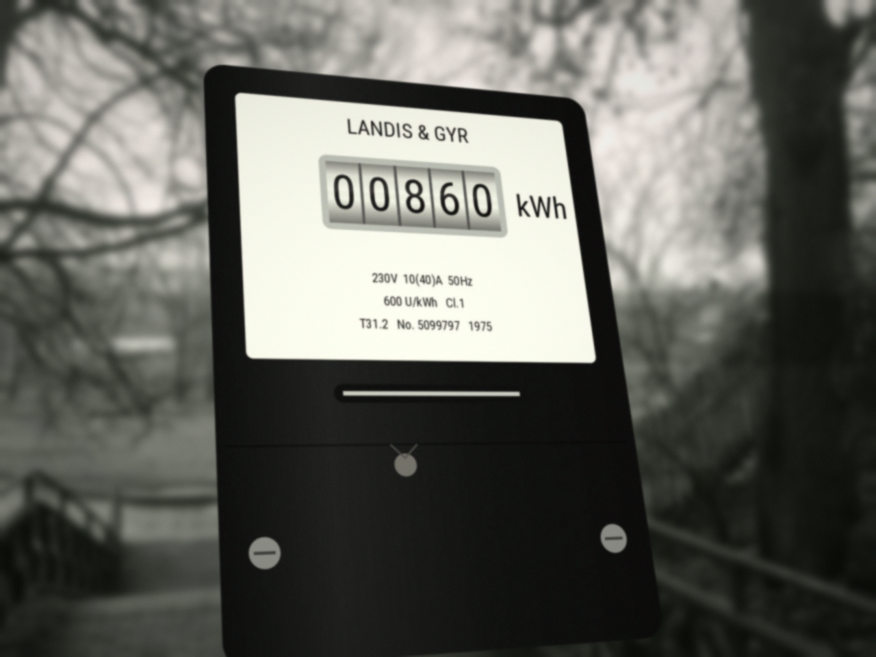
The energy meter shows 860 kWh
